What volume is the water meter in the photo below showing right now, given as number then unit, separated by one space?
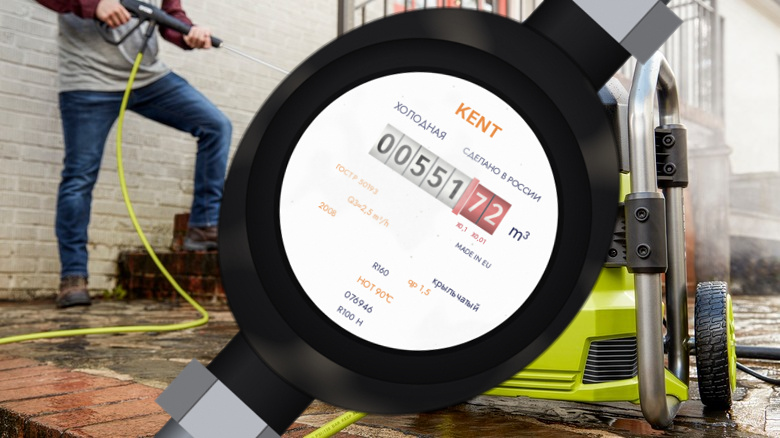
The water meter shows 551.72 m³
